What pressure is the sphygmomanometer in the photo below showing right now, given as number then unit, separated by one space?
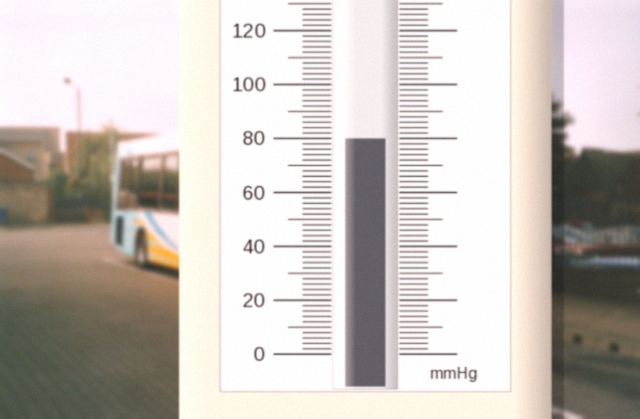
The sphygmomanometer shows 80 mmHg
